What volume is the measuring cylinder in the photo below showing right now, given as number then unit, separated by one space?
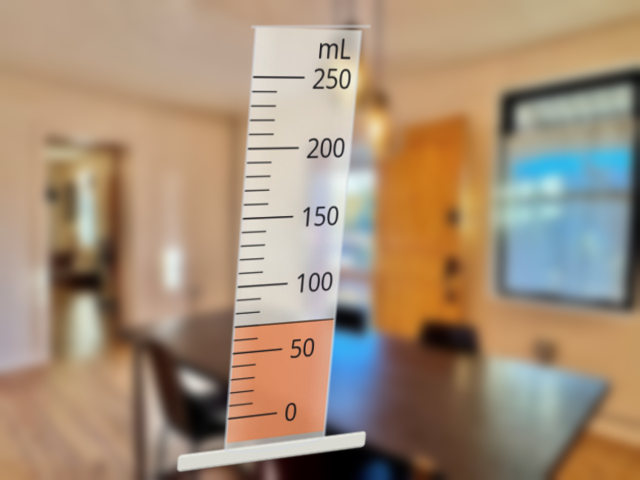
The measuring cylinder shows 70 mL
